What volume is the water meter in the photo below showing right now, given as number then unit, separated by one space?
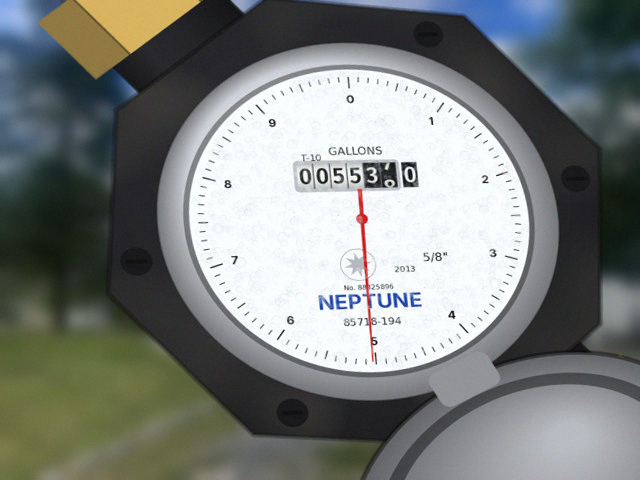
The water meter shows 55375.0 gal
